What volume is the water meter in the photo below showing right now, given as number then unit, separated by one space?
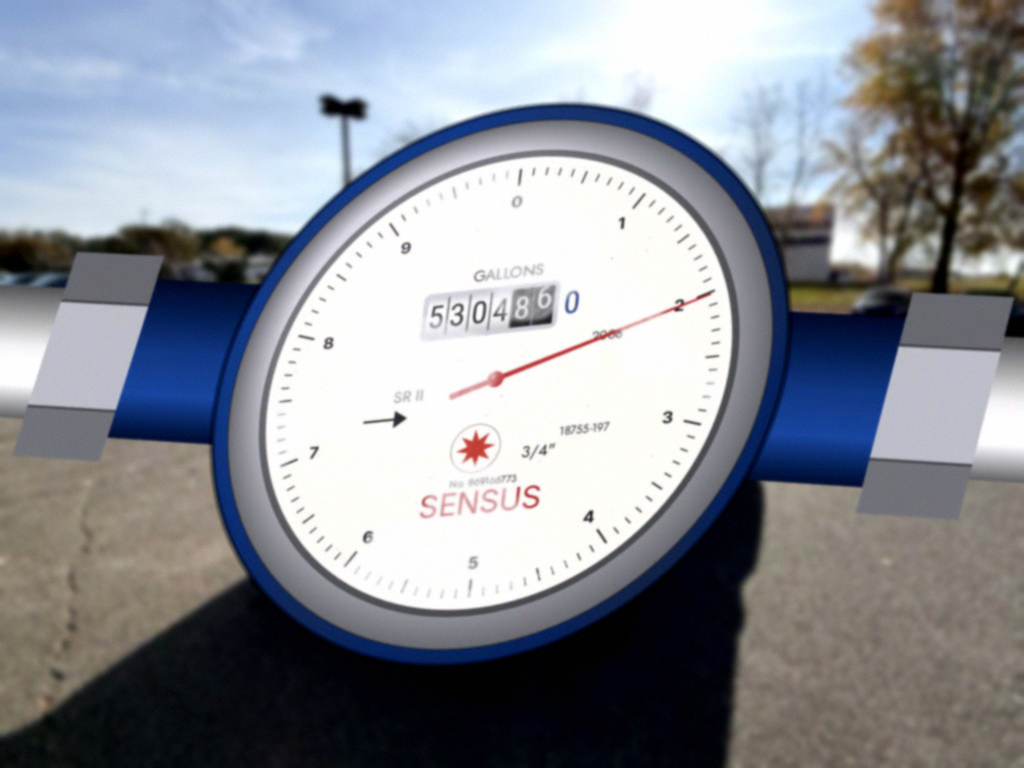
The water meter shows 5304862.0 gal
